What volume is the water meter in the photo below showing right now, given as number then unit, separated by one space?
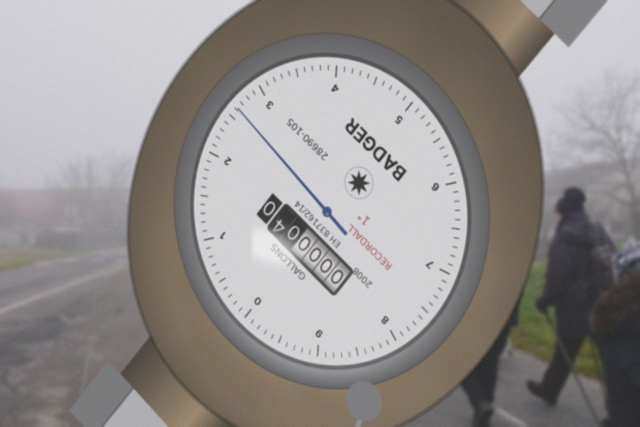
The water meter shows 42.6 gal
